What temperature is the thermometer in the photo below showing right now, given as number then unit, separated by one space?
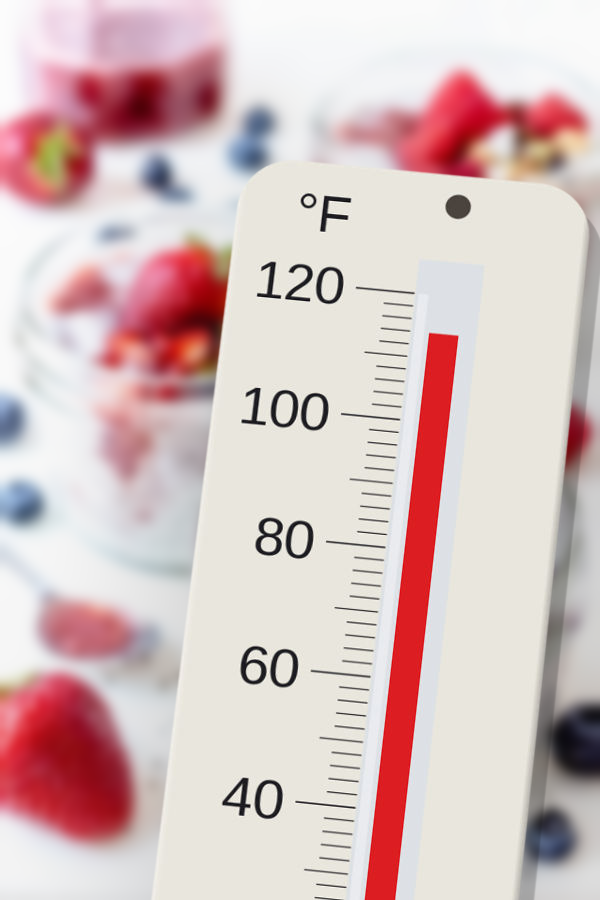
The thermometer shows 114 °F
